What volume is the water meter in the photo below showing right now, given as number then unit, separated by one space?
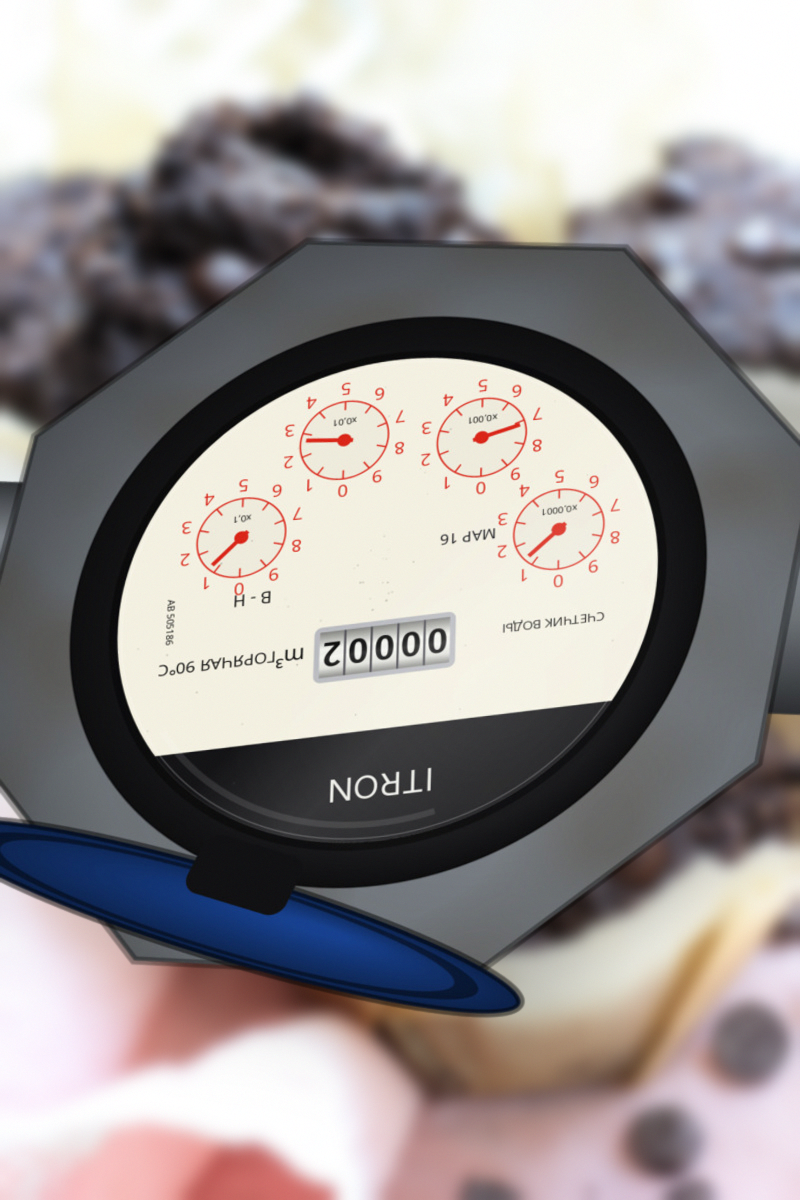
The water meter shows 2.1271 m³
